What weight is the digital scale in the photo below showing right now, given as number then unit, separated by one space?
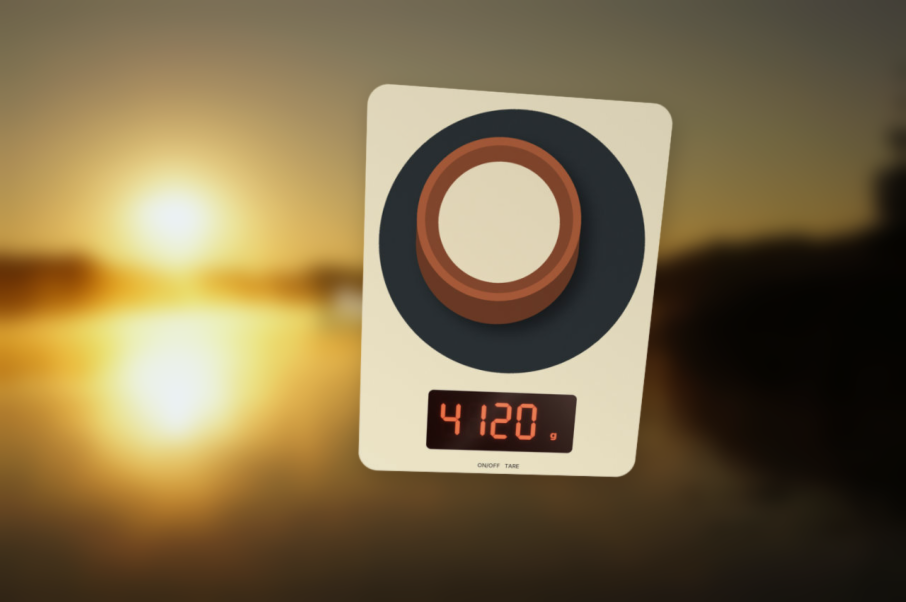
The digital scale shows 4120 g
